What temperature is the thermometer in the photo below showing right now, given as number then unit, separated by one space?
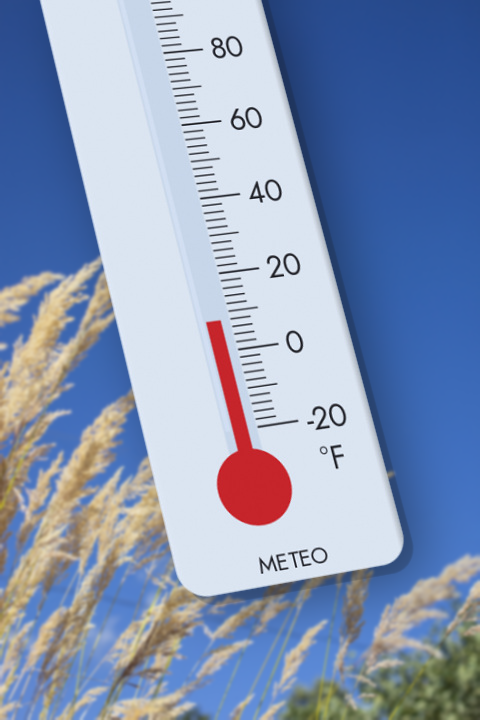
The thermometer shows 8 °F
